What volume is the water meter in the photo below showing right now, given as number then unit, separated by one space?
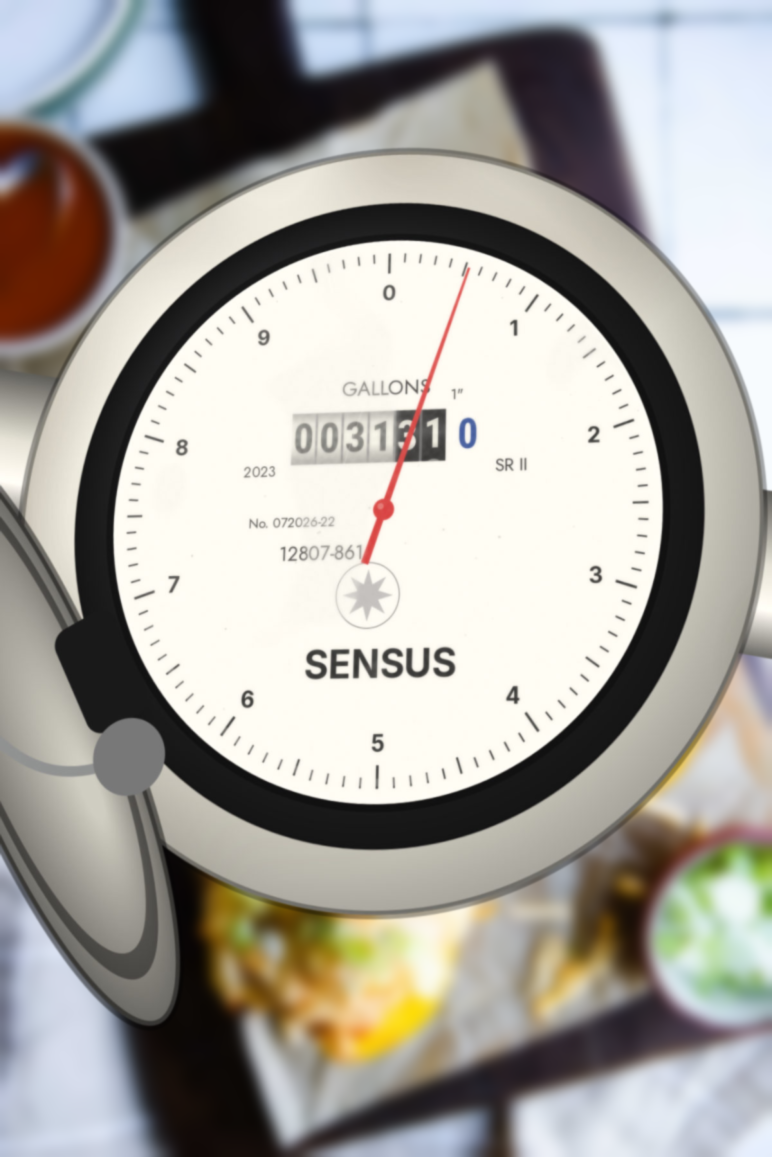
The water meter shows 31310.5 gal
